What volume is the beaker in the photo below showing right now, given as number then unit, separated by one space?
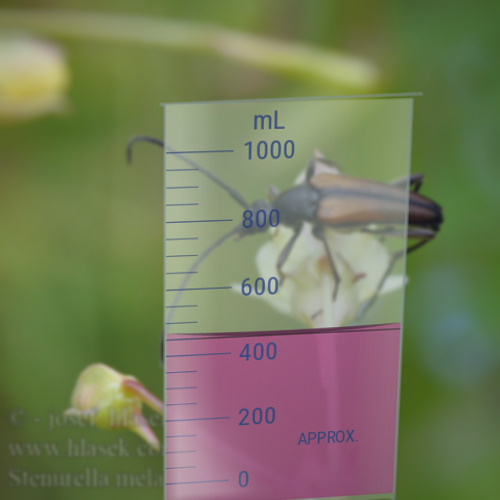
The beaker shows 450 mL
